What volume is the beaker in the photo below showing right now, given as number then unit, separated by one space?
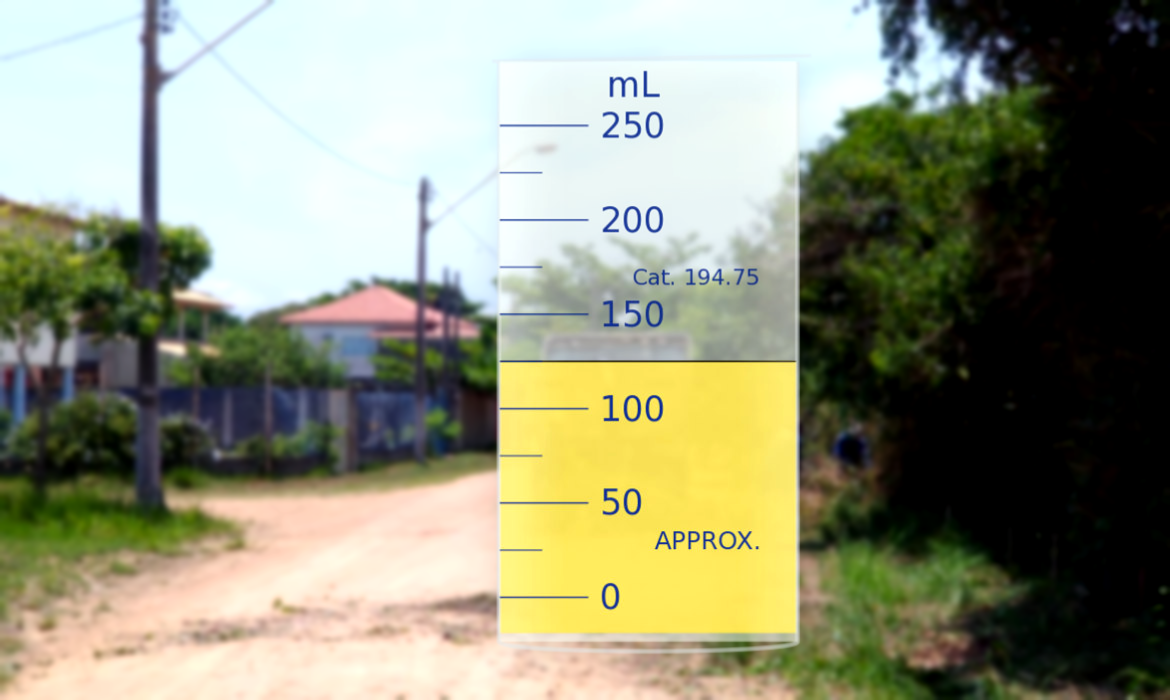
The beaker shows 125 mL
